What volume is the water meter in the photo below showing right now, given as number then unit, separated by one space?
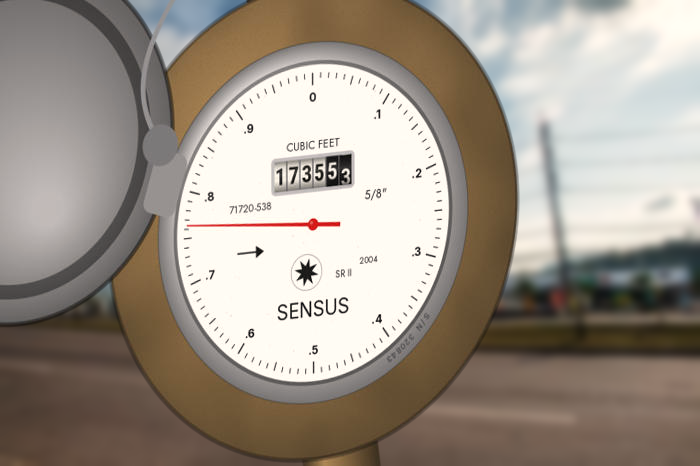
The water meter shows 173552.76 ft³
